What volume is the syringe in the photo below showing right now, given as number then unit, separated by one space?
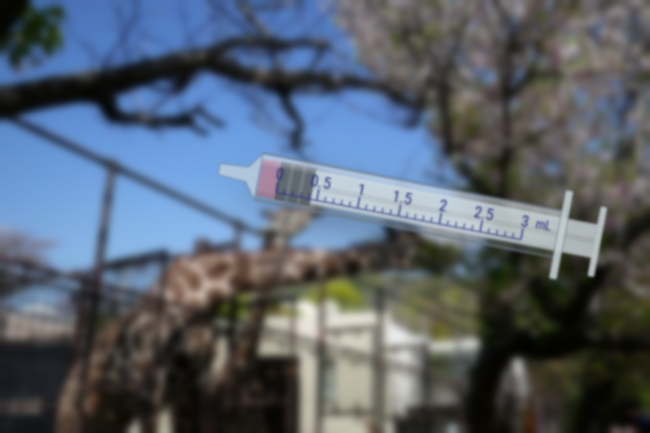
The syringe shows 0 mL
